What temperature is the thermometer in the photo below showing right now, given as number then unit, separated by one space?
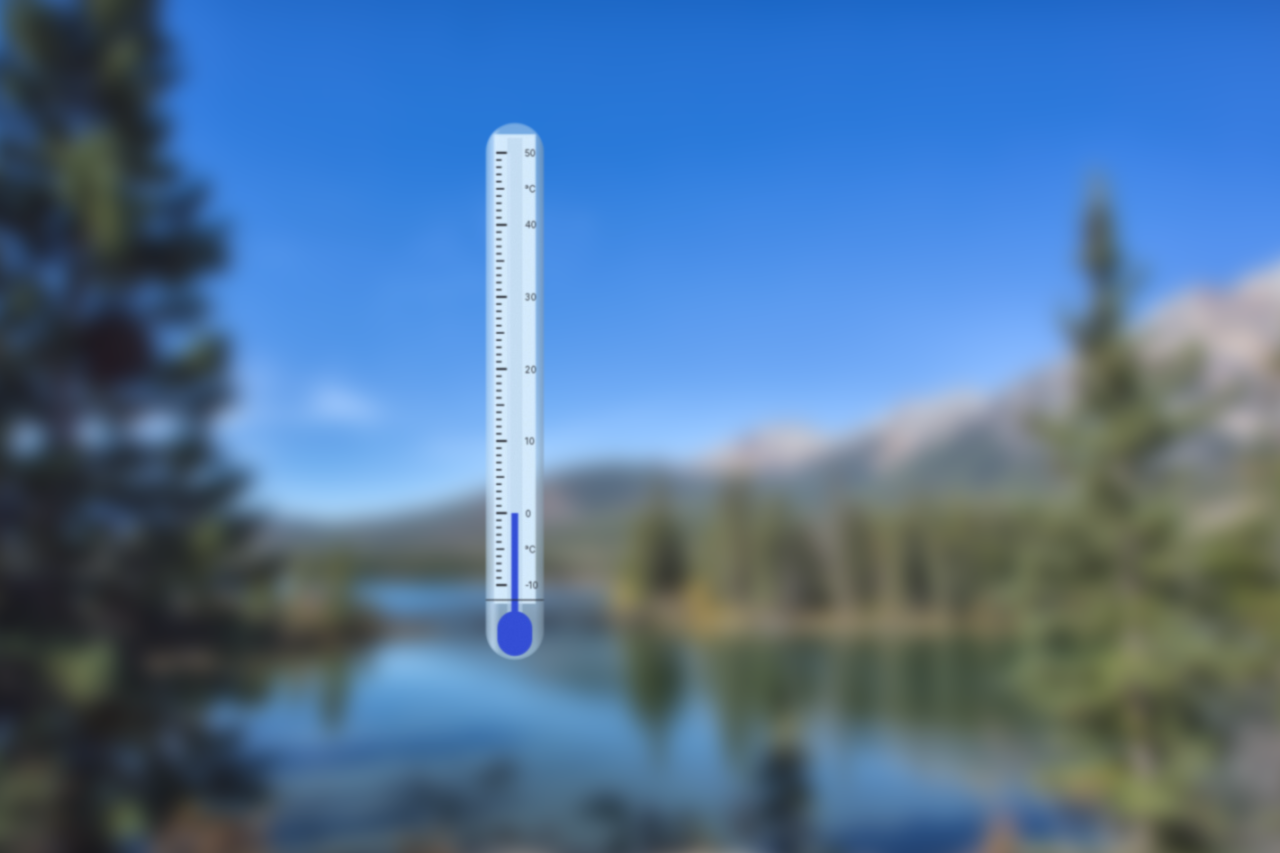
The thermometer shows 0 °C
